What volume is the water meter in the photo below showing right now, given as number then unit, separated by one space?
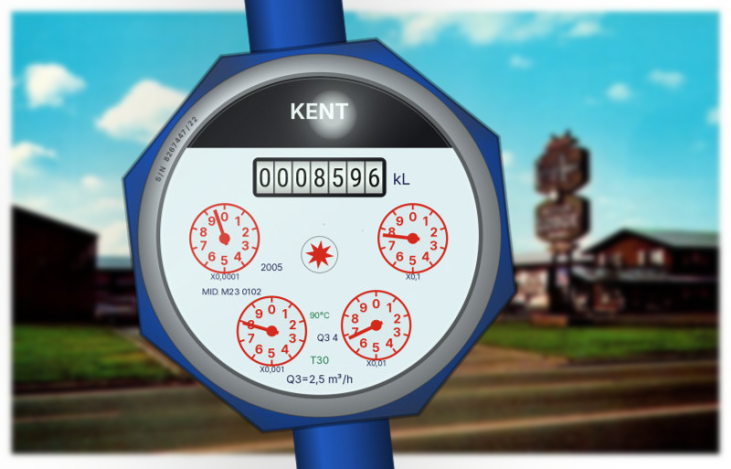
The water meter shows 8596.7679 kL
